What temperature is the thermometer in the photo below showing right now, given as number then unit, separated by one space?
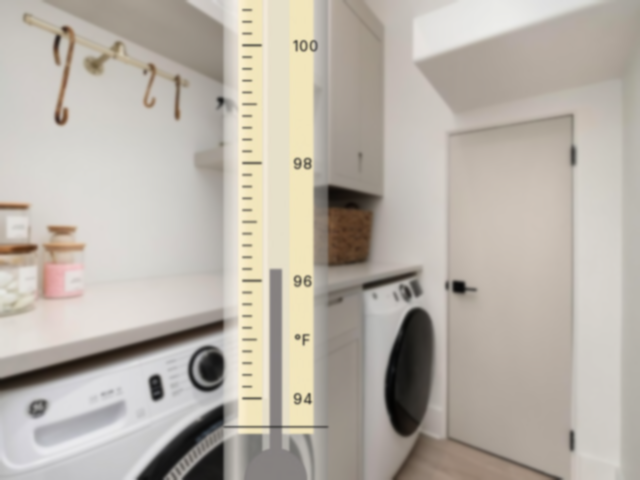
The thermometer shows 96.2 °F
